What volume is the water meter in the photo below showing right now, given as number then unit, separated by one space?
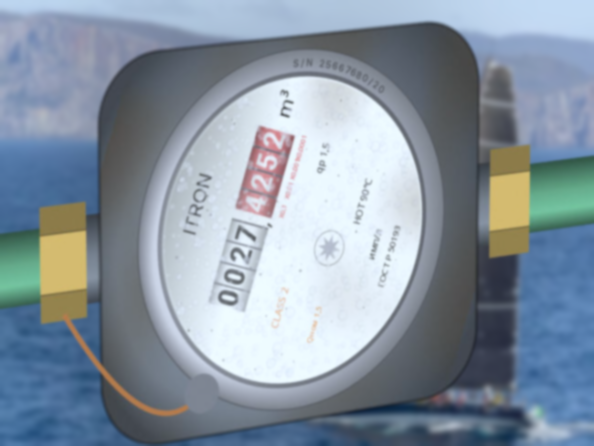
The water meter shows 27.4252 m³
